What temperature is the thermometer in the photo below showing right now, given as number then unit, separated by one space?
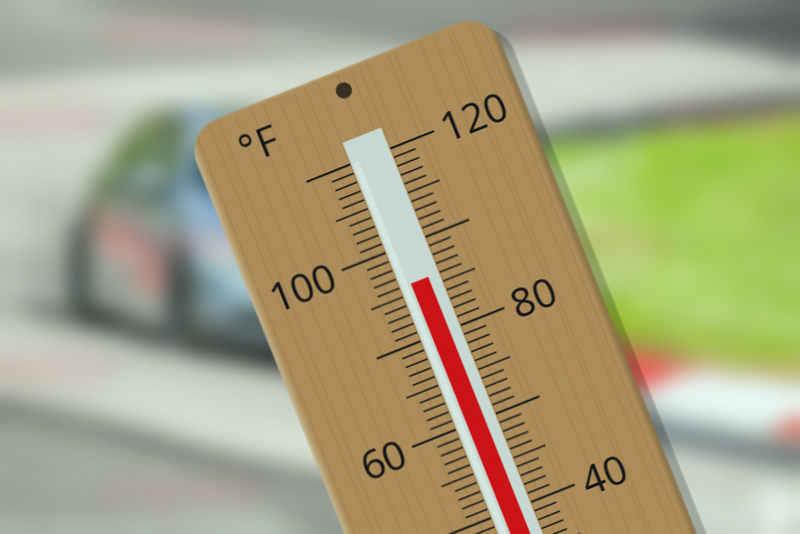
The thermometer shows 92 °F
